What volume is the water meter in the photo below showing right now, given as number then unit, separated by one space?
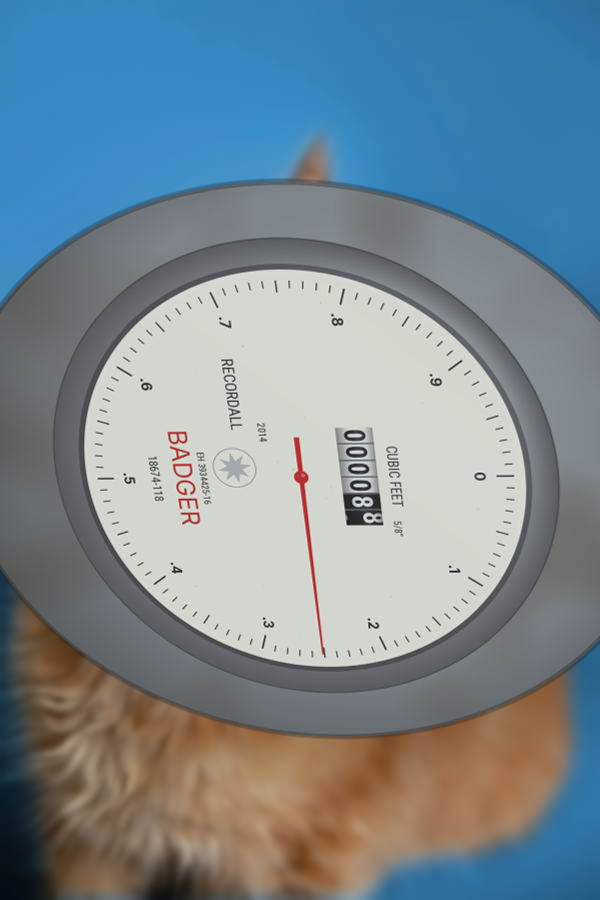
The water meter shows 88.25 ft³
